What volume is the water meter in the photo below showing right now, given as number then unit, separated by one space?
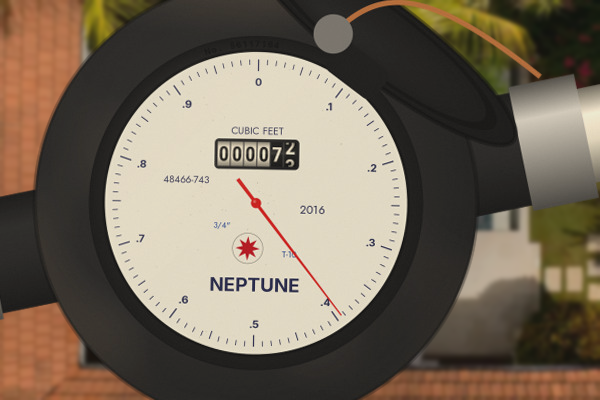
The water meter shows 72.39 ft³
